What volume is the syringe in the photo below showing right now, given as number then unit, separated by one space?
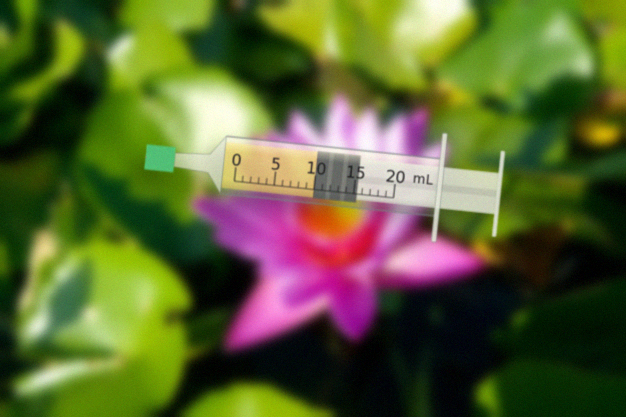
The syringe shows 10 mL
